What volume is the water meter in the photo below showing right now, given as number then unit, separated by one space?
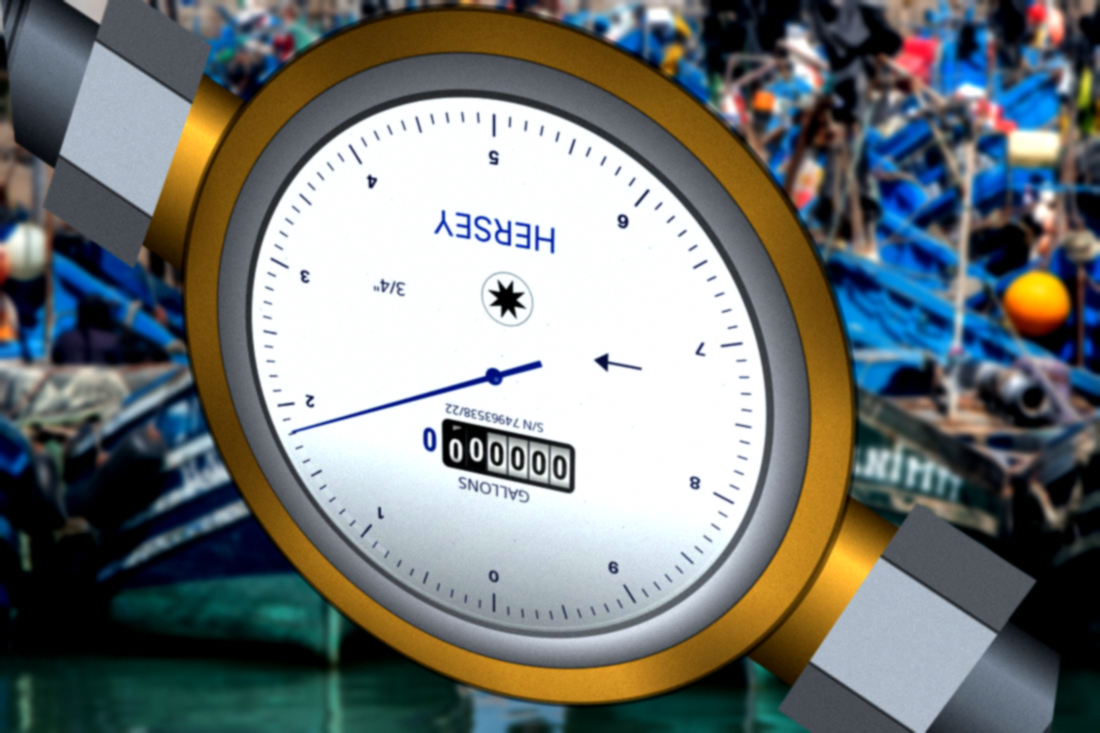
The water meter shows 1.8 gal
